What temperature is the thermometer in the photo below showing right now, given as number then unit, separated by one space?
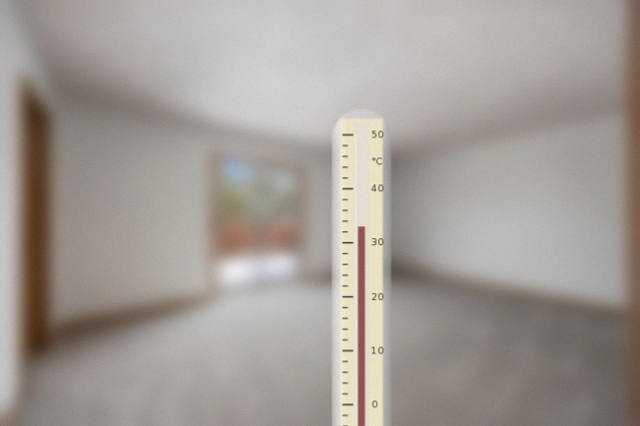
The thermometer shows 33 °C
